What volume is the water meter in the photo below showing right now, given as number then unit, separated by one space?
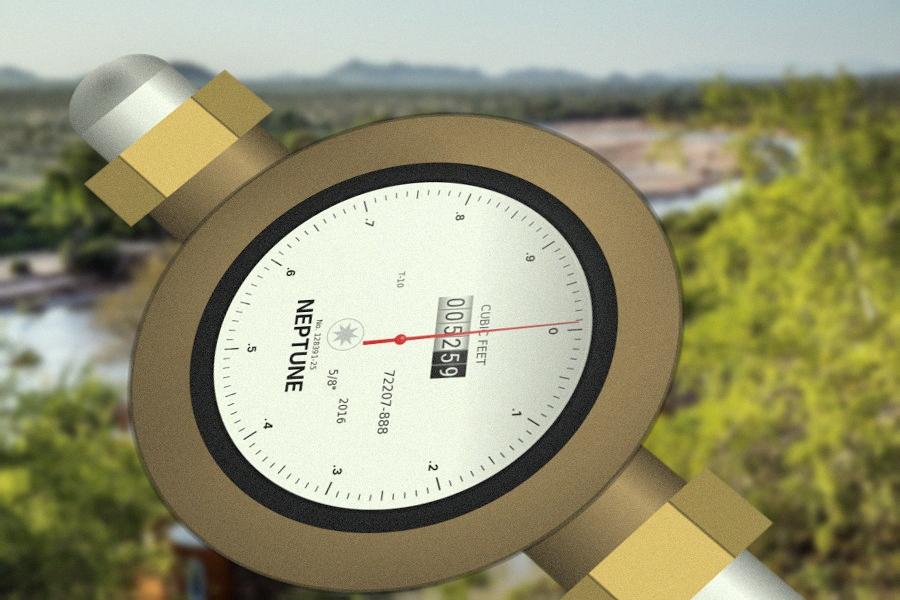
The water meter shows 5258.99 ft³
